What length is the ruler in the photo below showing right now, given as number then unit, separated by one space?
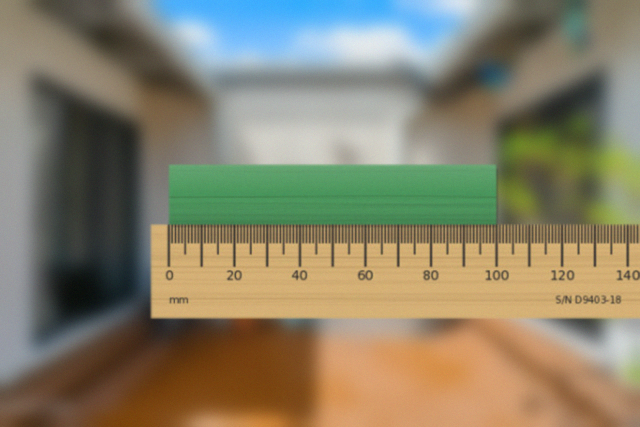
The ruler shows 100 mm
